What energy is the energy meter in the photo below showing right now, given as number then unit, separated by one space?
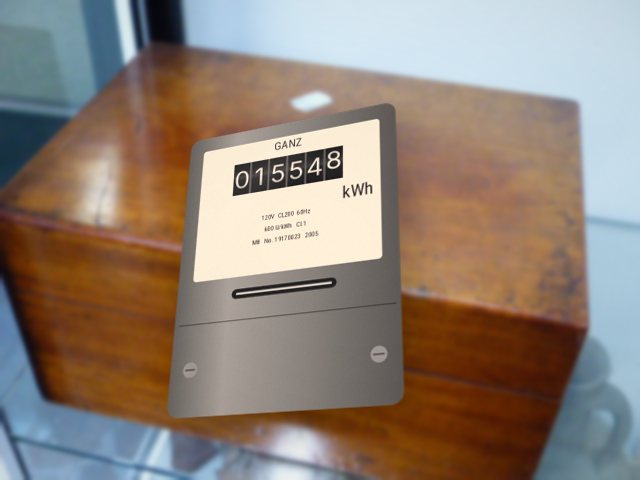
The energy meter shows 15548 kWh
